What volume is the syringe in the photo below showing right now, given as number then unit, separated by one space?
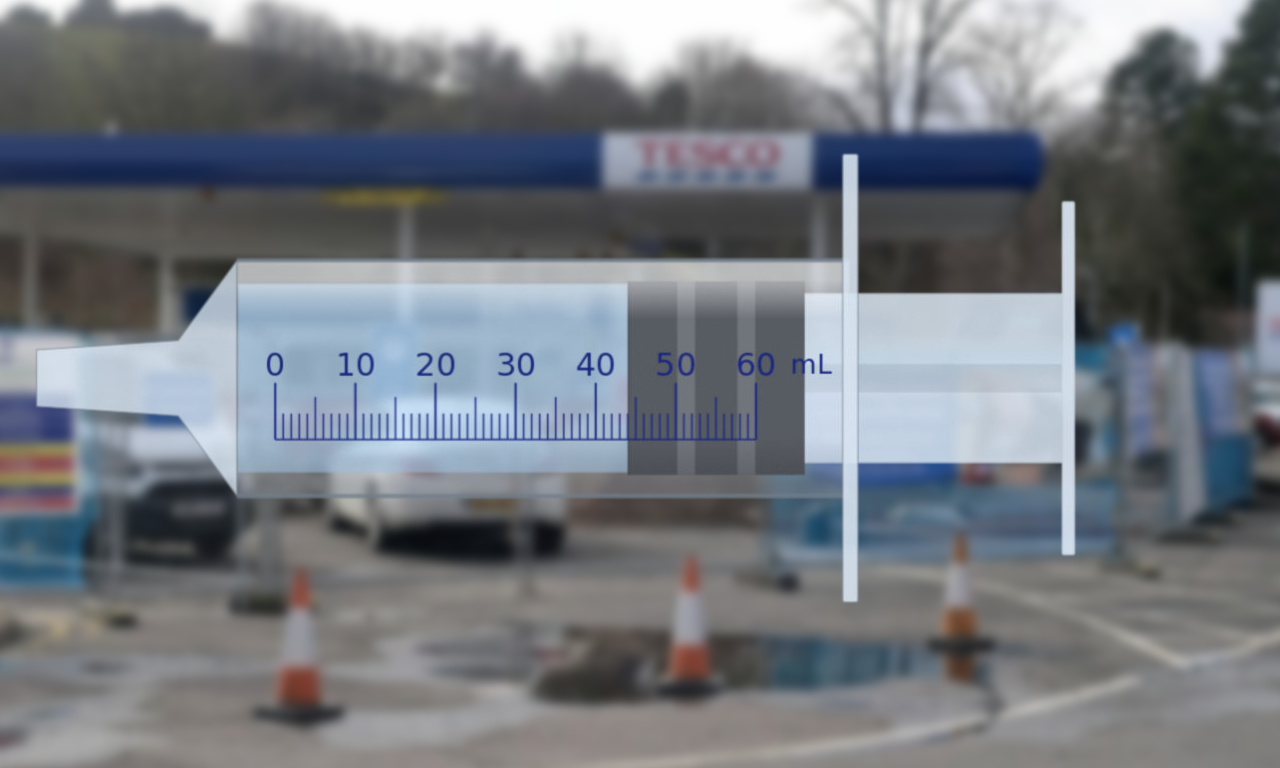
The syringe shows 44 mL
